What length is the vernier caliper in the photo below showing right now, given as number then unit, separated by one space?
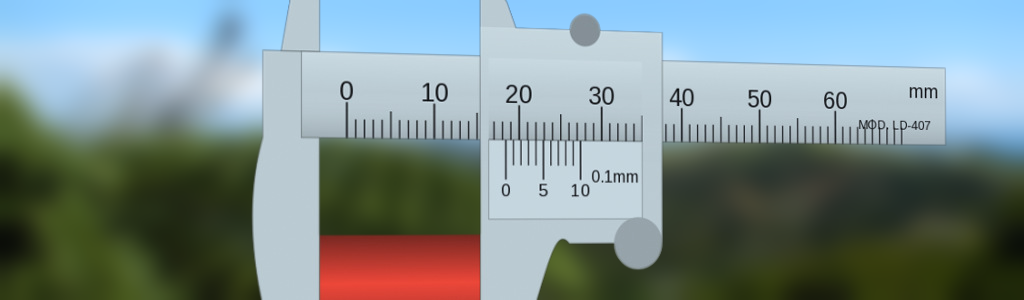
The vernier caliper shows 18.4 mm
